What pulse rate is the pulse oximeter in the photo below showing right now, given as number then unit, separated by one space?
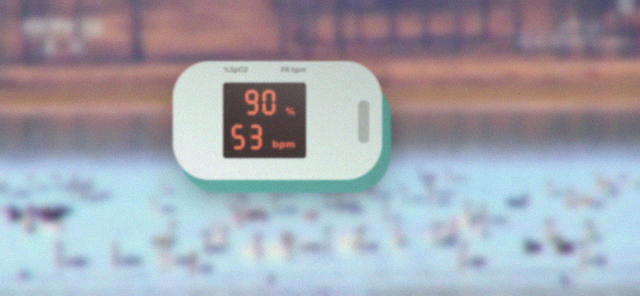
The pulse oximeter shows 53 bpm
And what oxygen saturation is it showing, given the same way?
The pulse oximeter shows 90 %
